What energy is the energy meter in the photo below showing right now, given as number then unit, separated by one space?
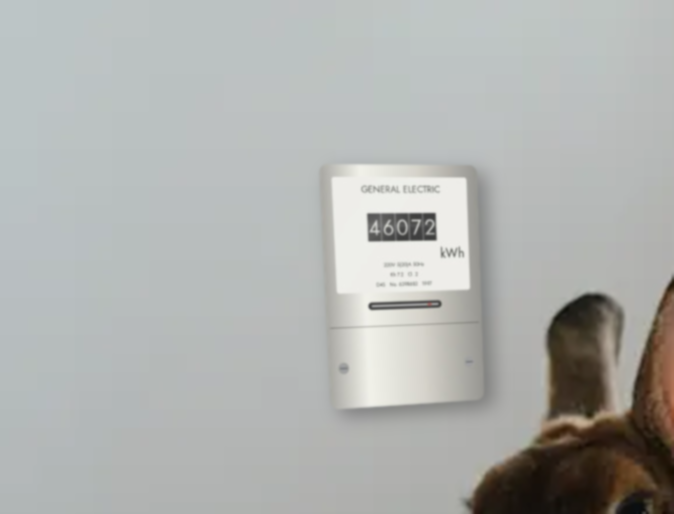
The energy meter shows 46072 kWh
